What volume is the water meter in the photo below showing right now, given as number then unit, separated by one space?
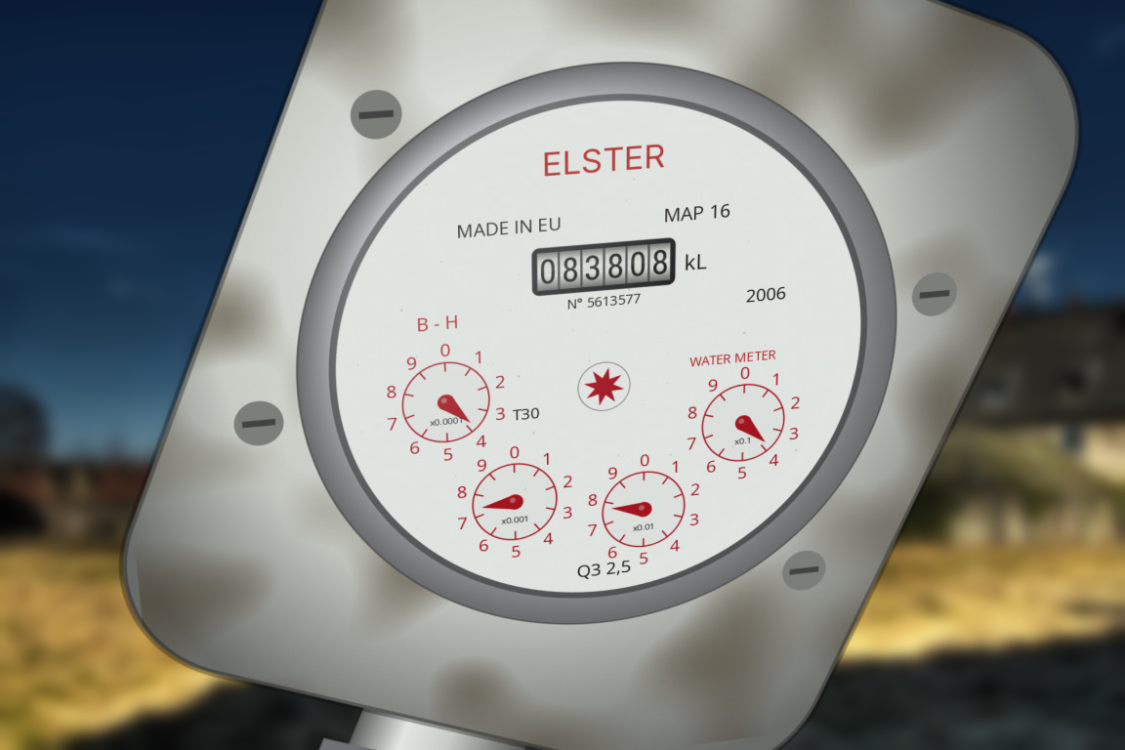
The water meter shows 83808.3773 kL
